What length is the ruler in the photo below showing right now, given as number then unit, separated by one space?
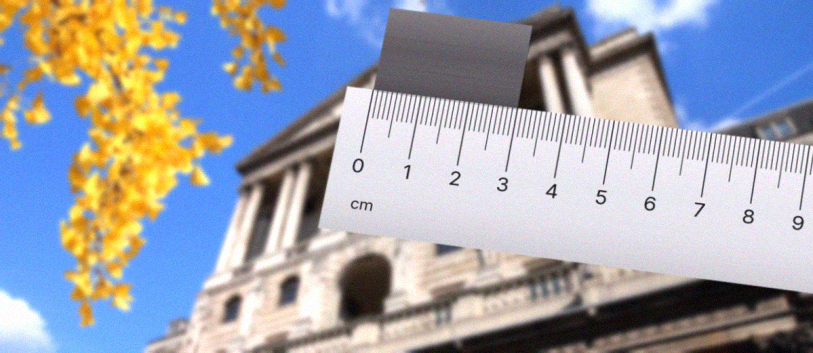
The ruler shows 3 cm
